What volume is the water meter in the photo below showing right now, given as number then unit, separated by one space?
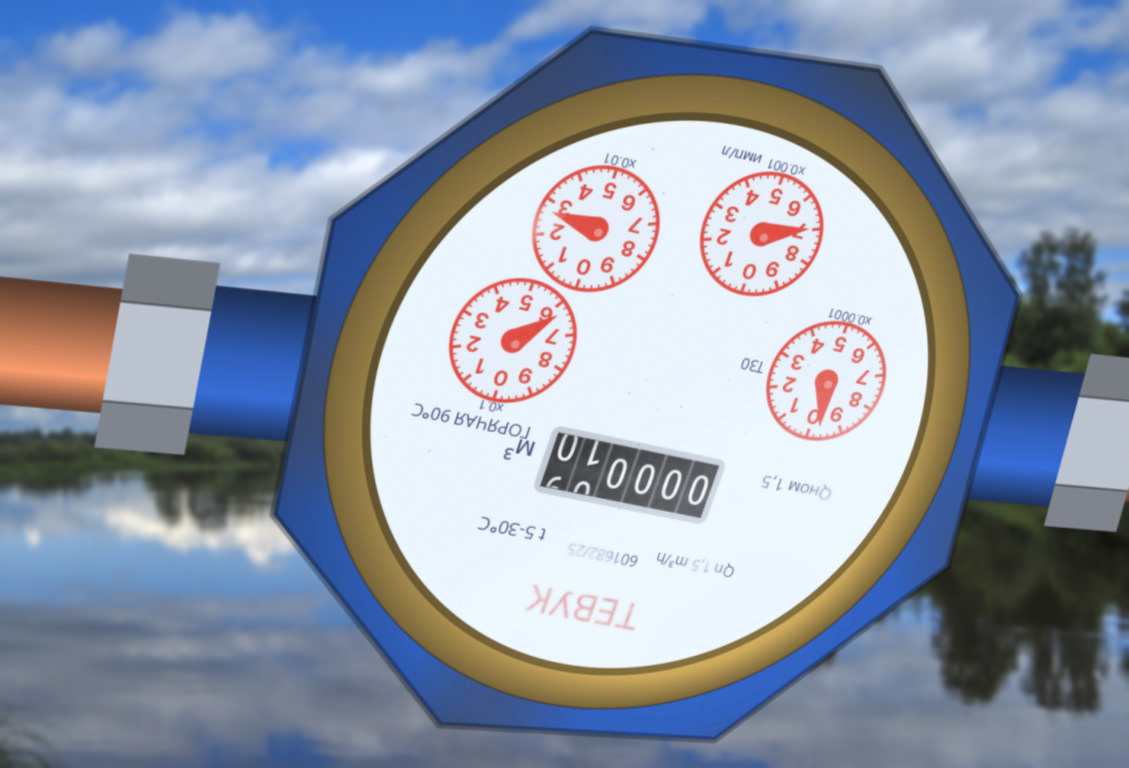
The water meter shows 9.6269 m³
